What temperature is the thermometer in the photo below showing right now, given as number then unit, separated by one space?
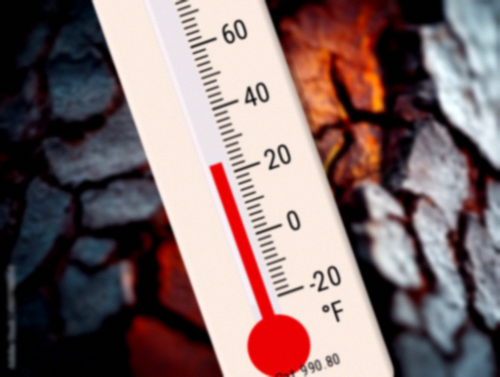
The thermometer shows 24 °F
